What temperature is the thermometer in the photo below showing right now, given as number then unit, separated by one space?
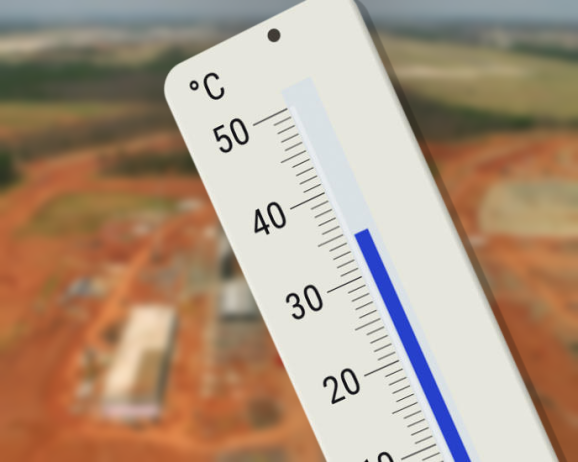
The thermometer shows 34.5 °C
